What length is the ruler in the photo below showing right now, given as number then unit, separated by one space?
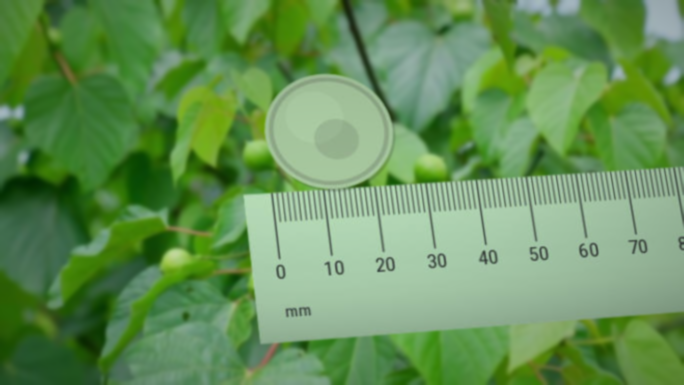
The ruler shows 25 mm
